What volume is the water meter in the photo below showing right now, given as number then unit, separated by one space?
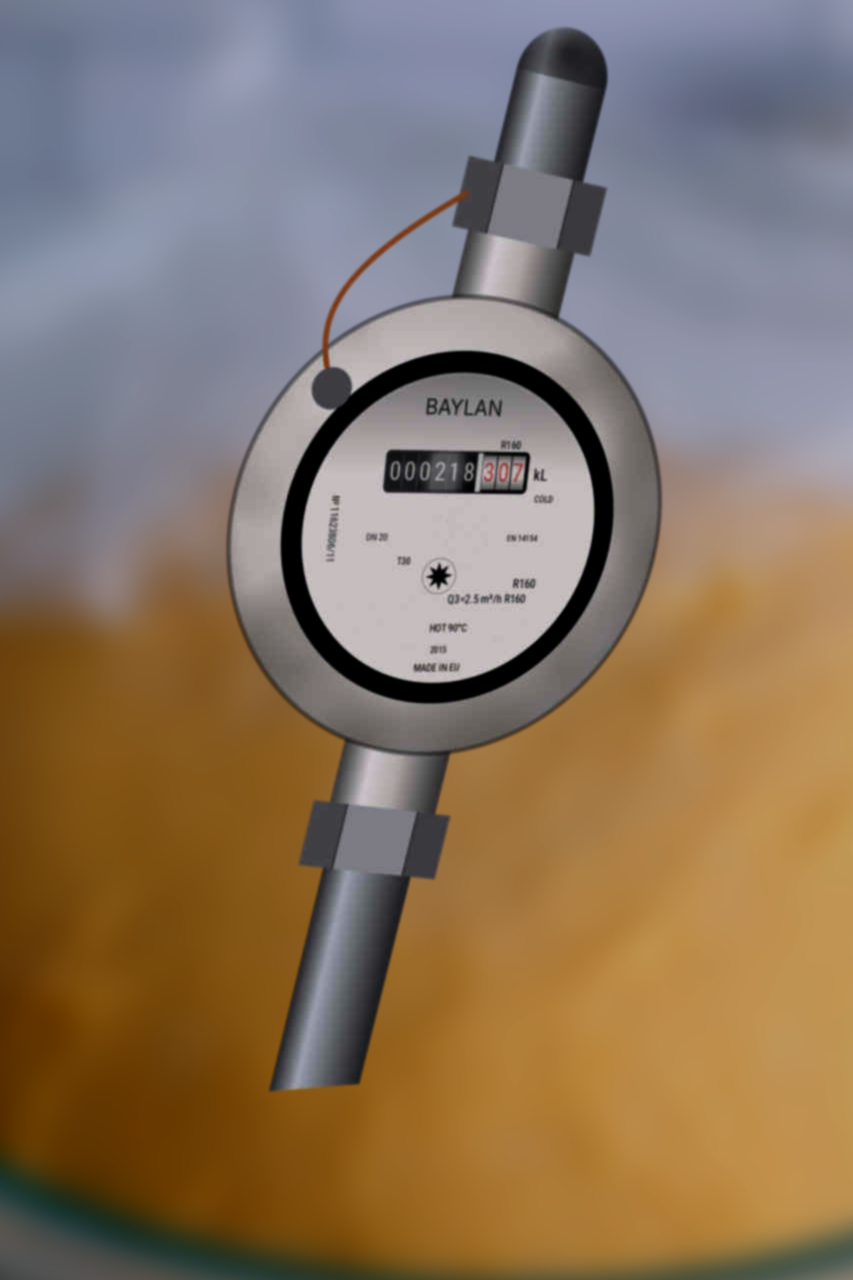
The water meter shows 218.307 kL
